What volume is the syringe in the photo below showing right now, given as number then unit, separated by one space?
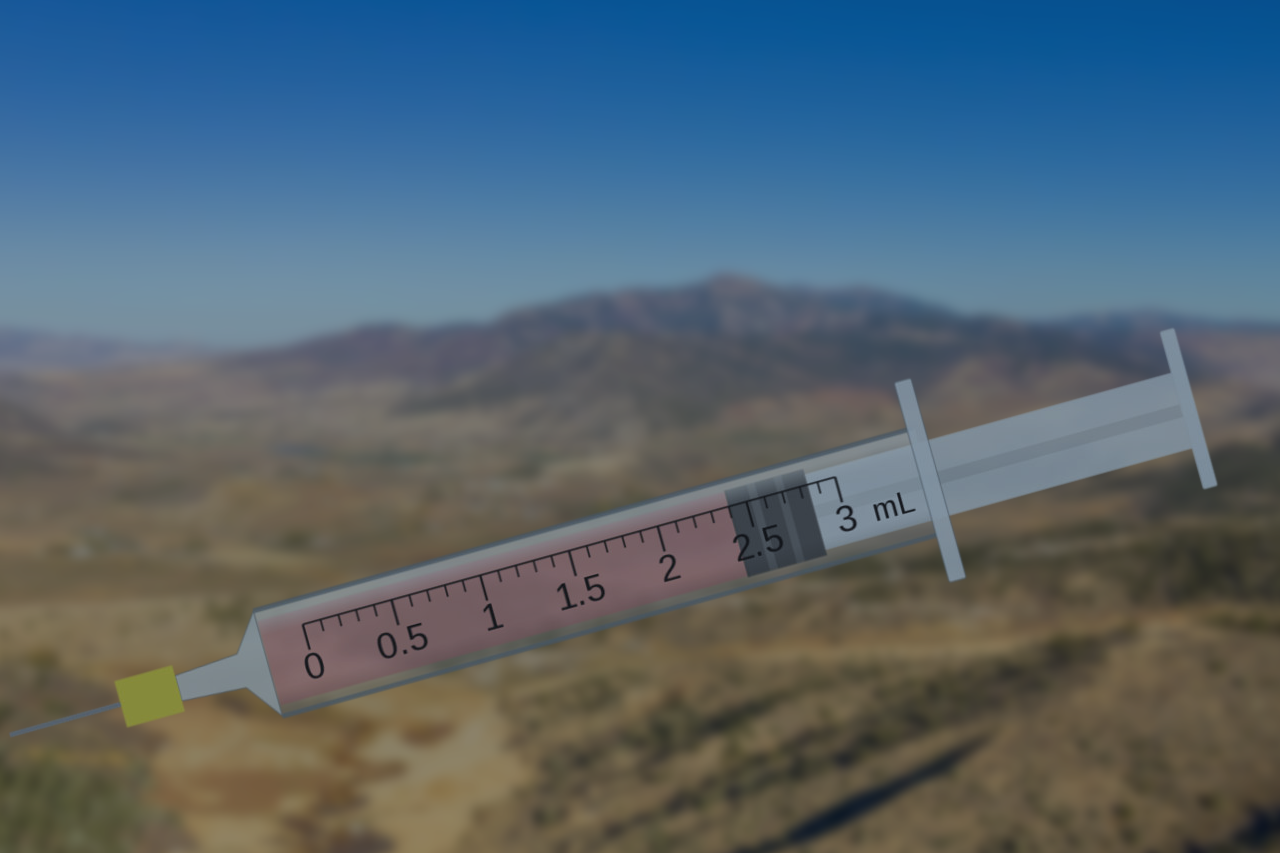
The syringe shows 2.4 mL
